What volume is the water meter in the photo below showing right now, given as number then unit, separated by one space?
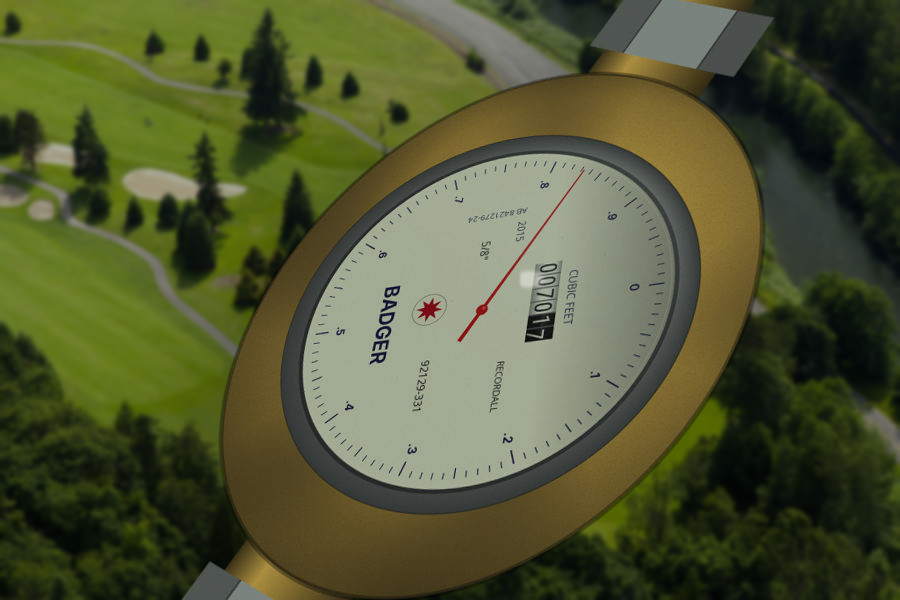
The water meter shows 7016.83 ft³
